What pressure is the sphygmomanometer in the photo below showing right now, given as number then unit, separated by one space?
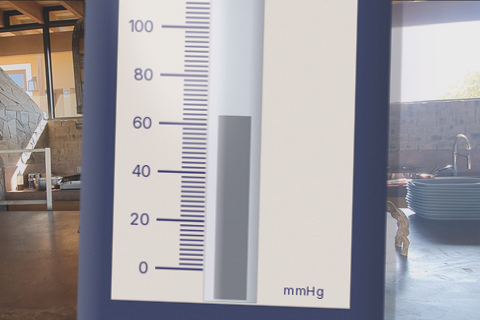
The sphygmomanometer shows 64 mmHg
